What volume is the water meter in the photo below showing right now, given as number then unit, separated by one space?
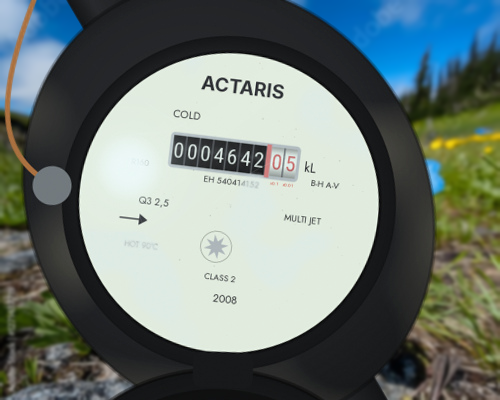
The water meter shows 4642.05 kL
